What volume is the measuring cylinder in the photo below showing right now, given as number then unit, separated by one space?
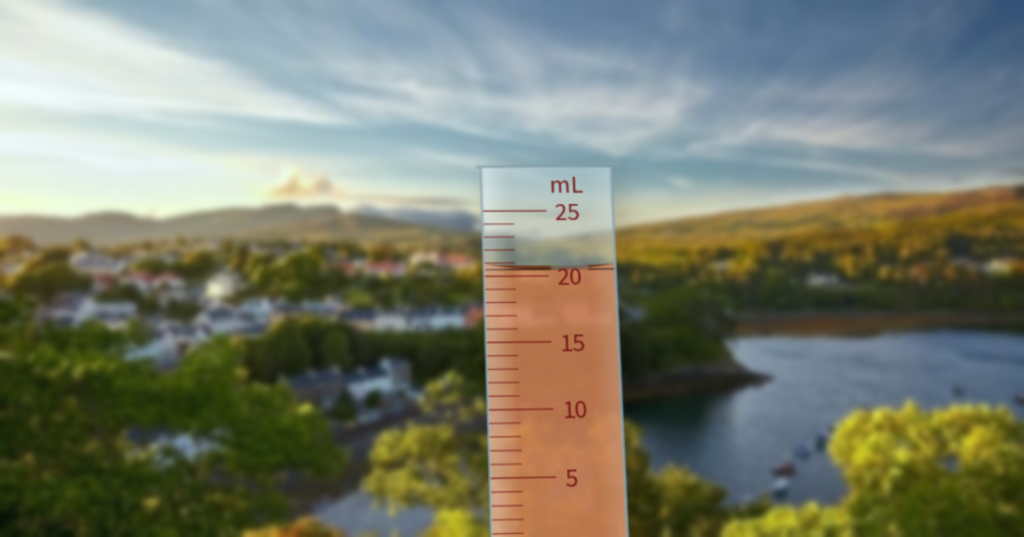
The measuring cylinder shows 20.5 mL
